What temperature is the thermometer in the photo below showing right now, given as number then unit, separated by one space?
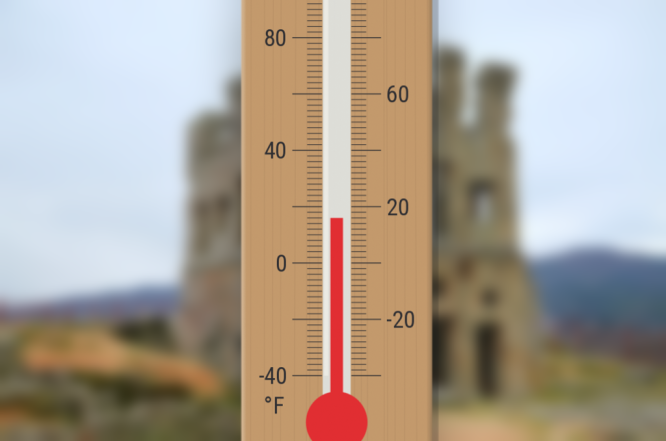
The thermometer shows 16 °F
